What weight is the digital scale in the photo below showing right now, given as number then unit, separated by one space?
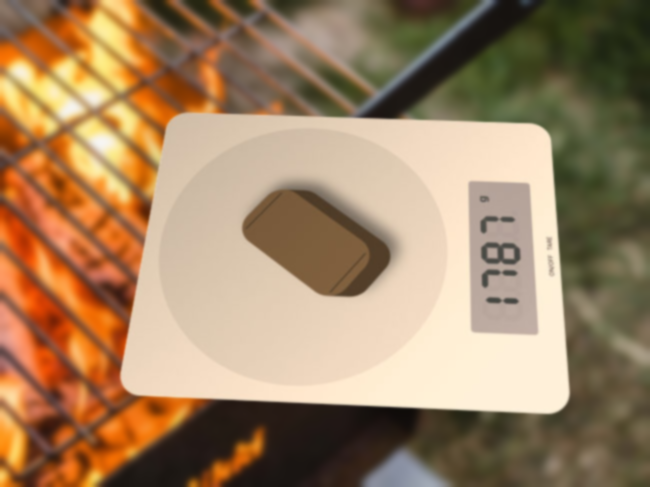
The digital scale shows 1787 g
